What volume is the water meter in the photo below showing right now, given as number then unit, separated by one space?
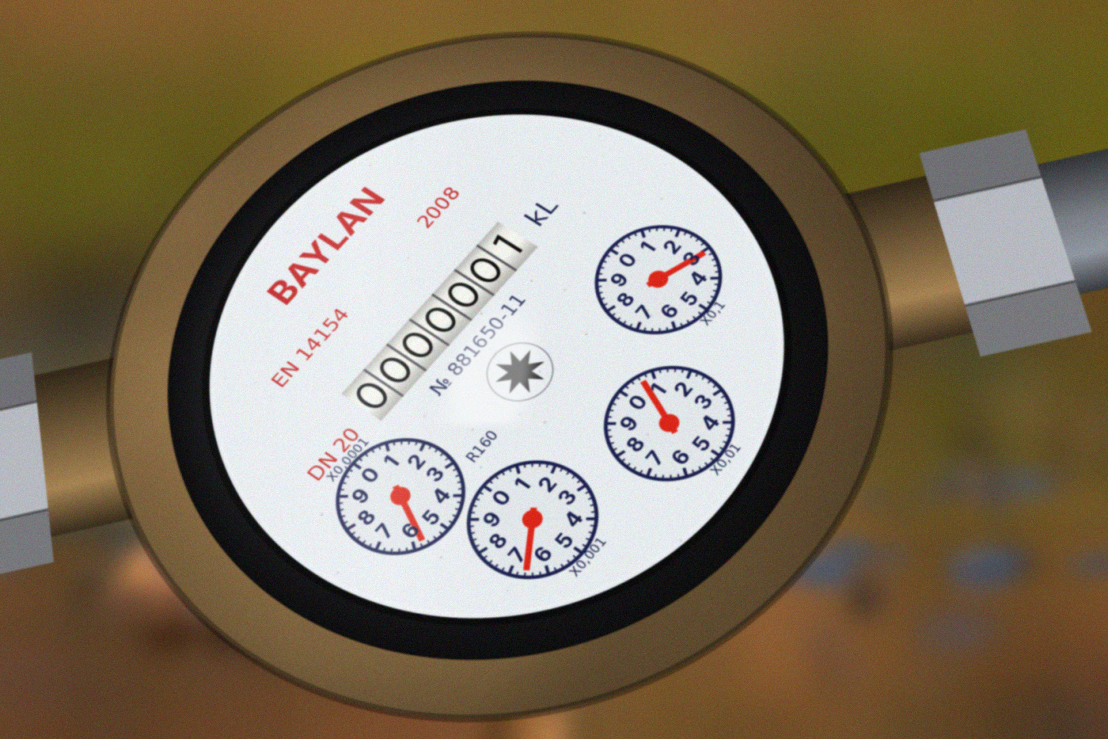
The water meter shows 1.3065 kL
